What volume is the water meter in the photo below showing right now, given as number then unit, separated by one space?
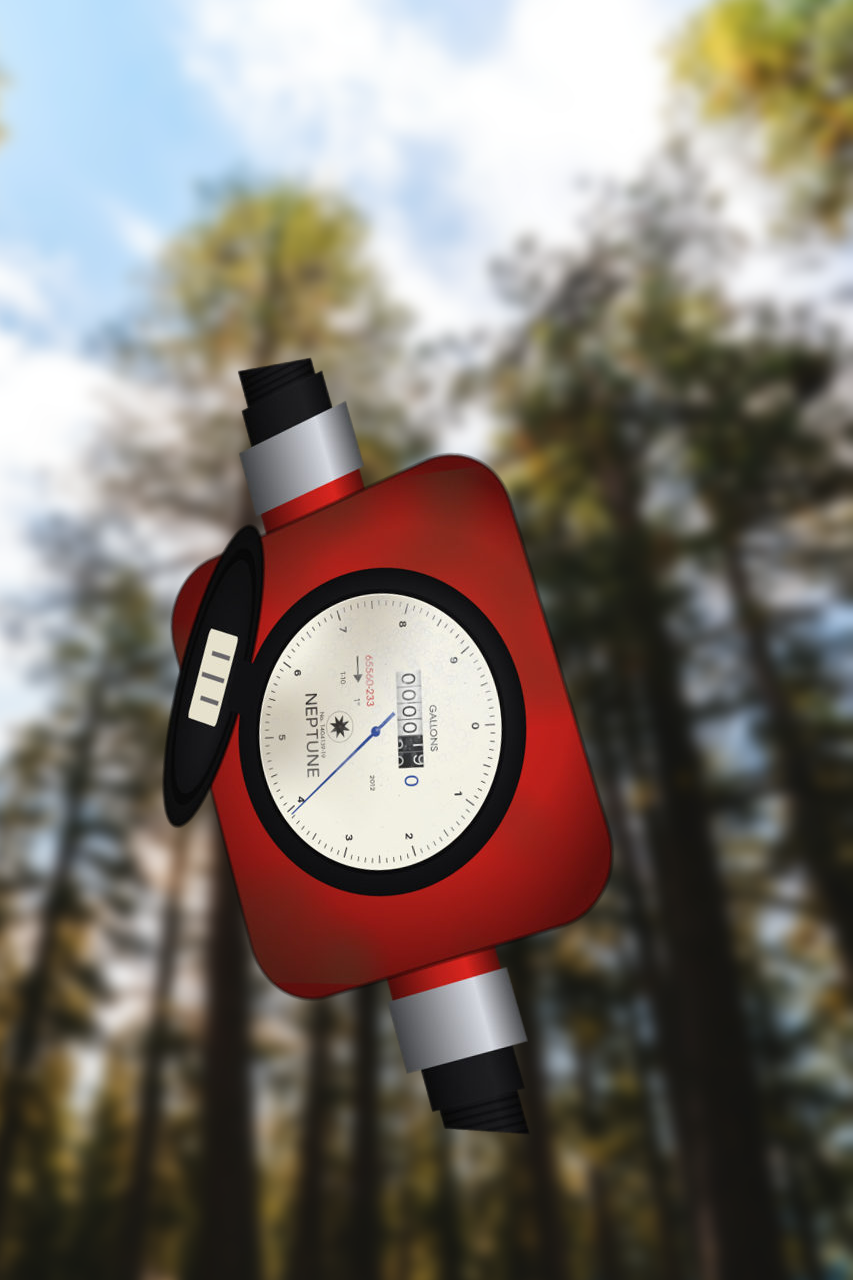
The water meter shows 193.9 gal
